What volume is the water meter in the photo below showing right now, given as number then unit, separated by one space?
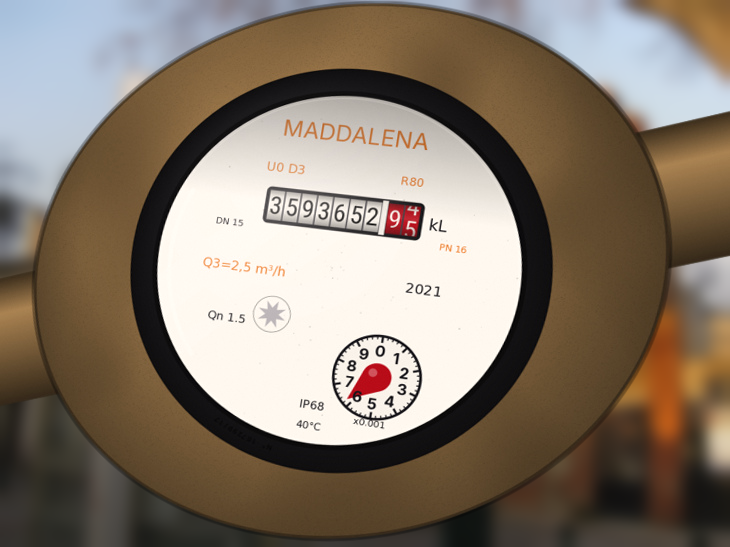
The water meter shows 3593652.946 kL
